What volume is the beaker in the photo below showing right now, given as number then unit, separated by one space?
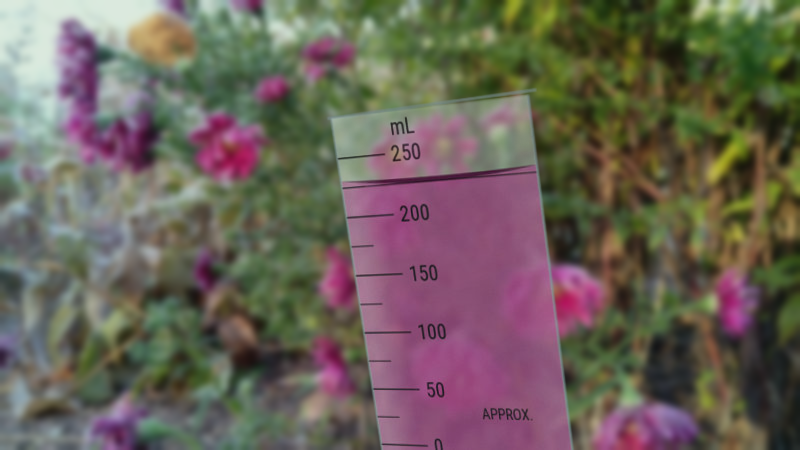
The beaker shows 225 mL
